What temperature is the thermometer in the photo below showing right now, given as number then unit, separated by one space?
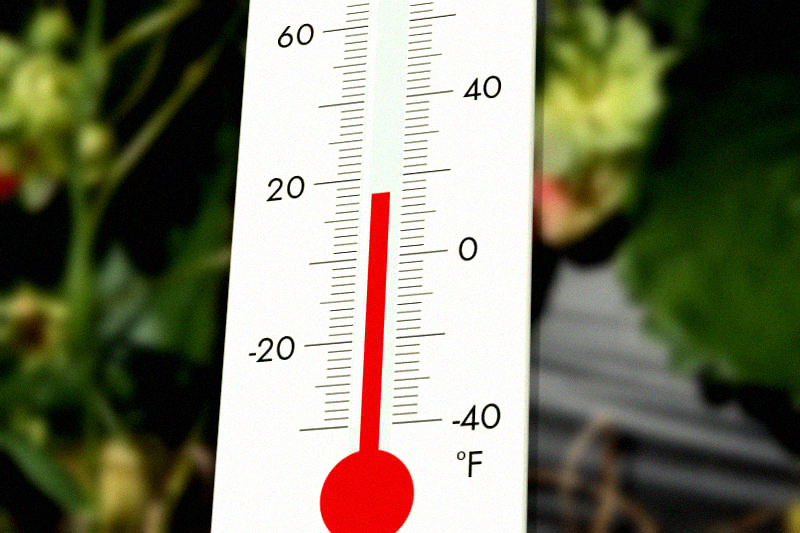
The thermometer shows 16 °F
